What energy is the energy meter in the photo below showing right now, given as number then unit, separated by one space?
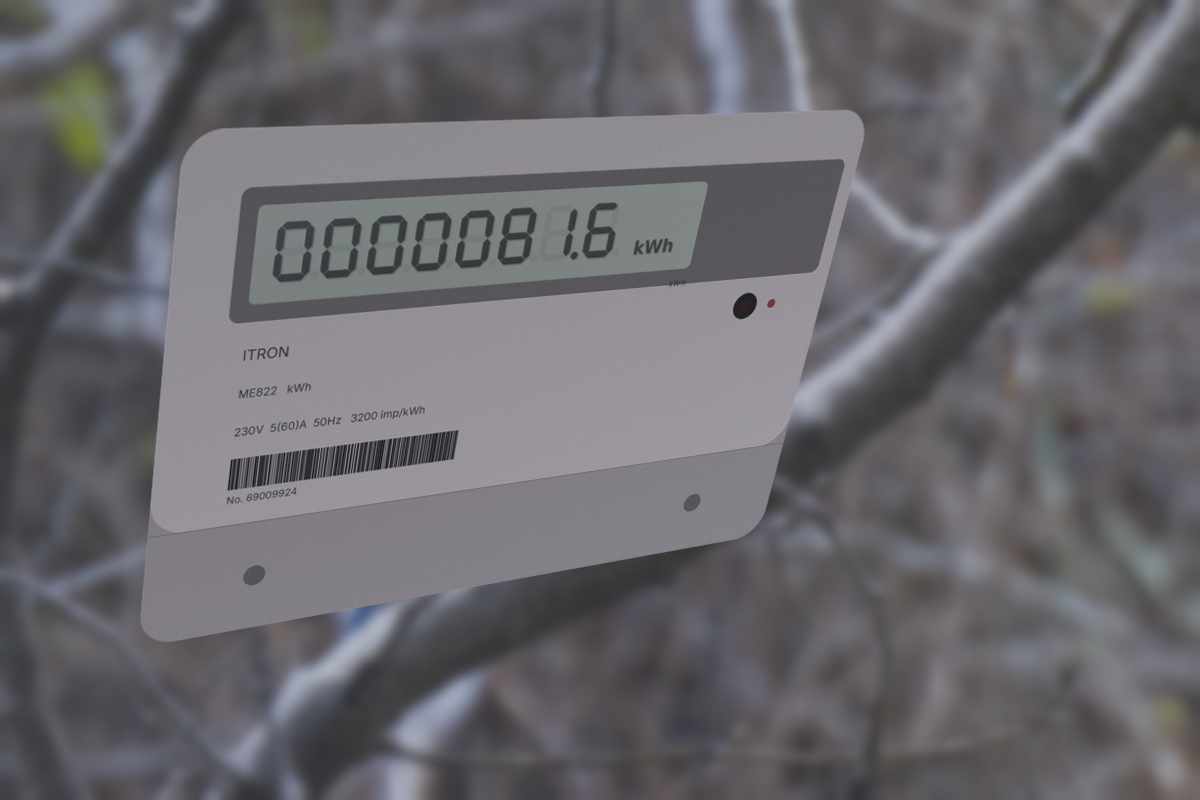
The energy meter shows 81.6 kWh
